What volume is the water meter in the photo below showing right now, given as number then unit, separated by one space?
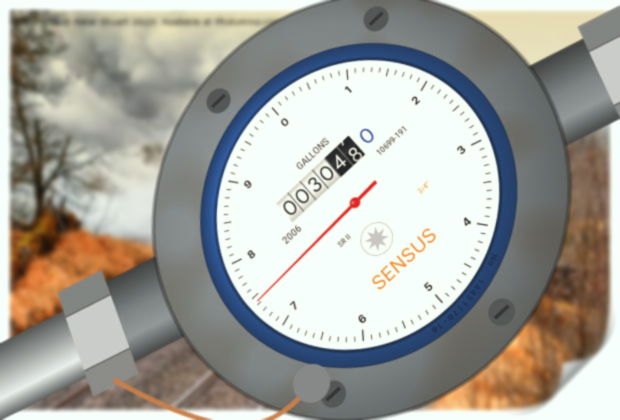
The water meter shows 30477.4 gal
